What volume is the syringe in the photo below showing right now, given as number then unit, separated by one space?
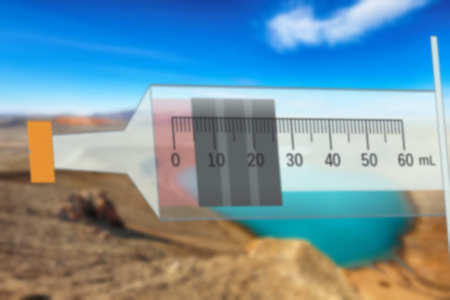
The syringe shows 5 mL
